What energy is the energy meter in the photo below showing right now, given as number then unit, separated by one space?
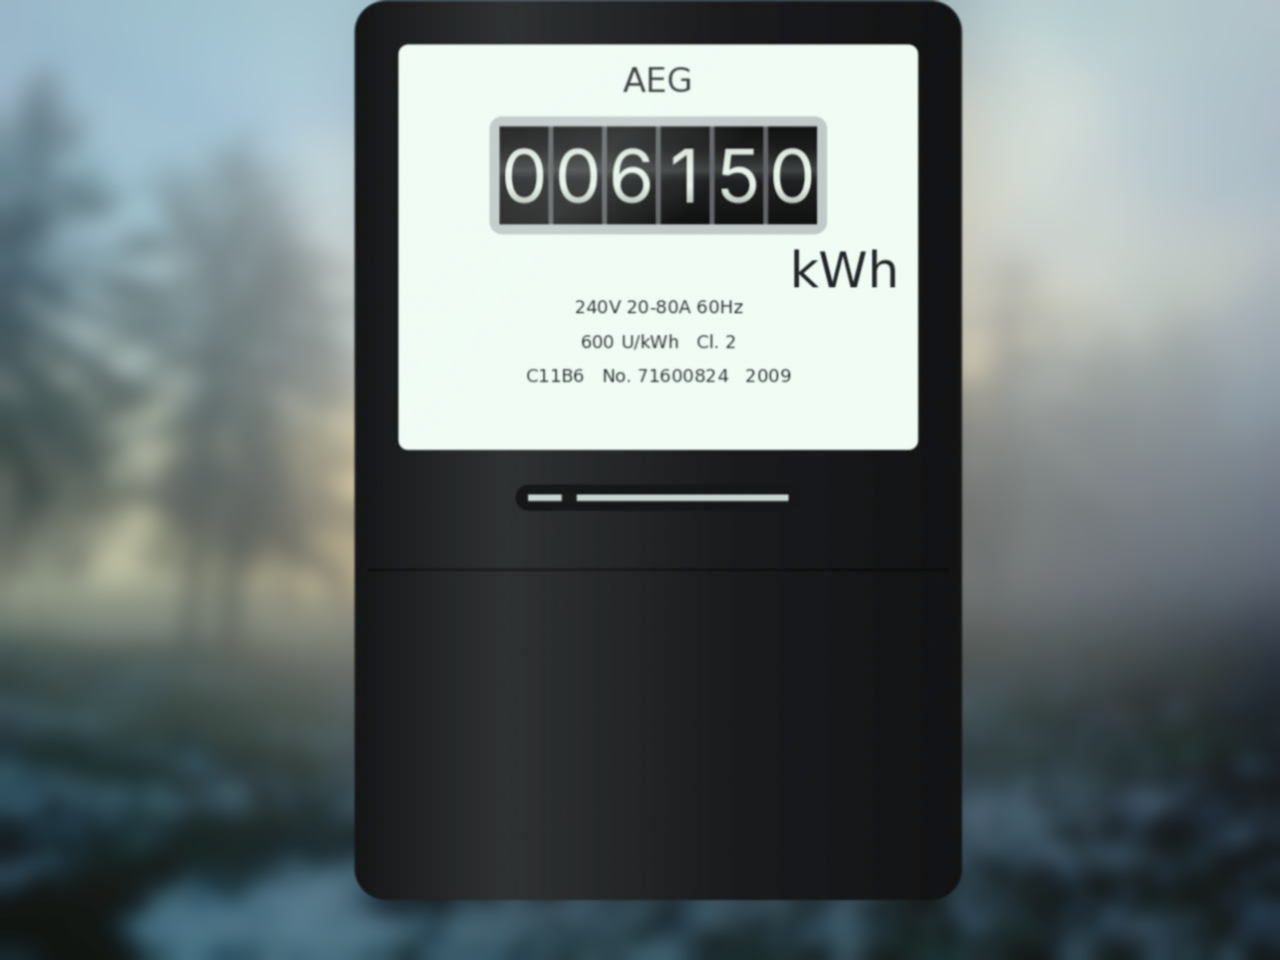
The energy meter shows 6150 kWh
